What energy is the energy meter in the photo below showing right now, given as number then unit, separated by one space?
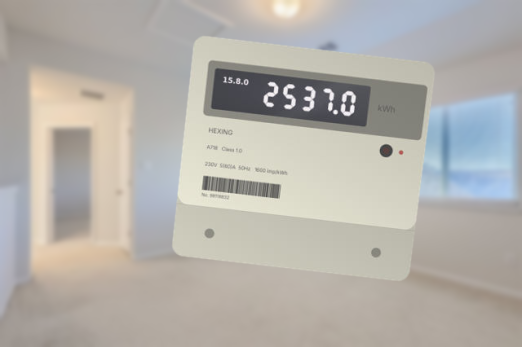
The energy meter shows 2537.0 kWh
